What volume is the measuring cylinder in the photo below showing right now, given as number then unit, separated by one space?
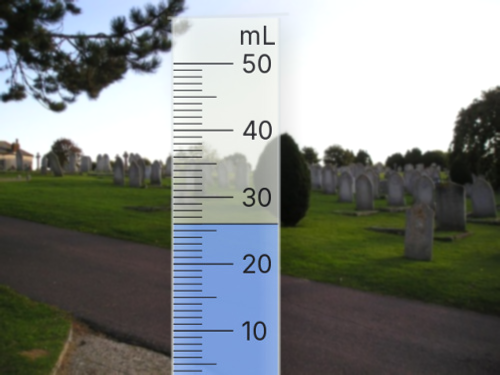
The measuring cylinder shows 26 mL
